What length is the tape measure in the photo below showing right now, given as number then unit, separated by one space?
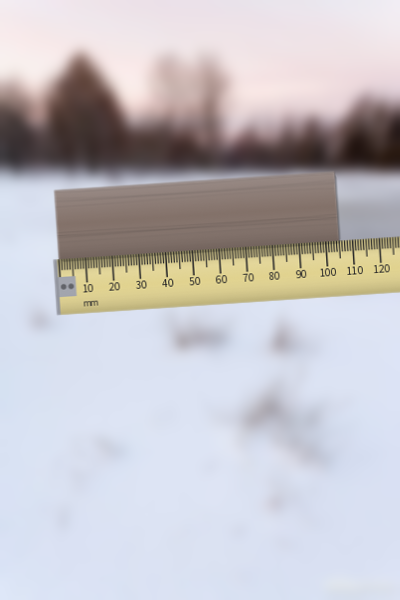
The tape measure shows 105 mm
